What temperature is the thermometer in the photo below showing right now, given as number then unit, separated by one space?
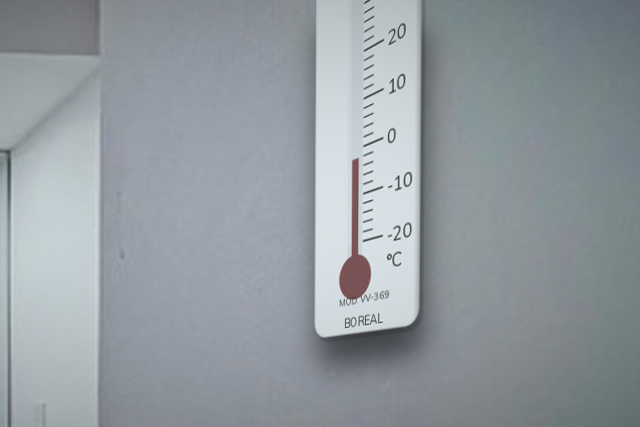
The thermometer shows -2 °C
